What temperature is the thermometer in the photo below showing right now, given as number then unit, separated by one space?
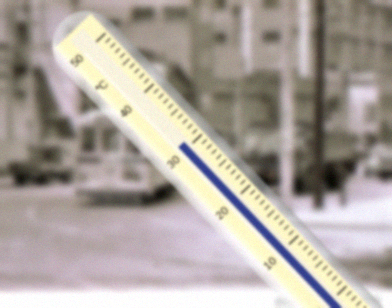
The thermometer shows 31 °C
